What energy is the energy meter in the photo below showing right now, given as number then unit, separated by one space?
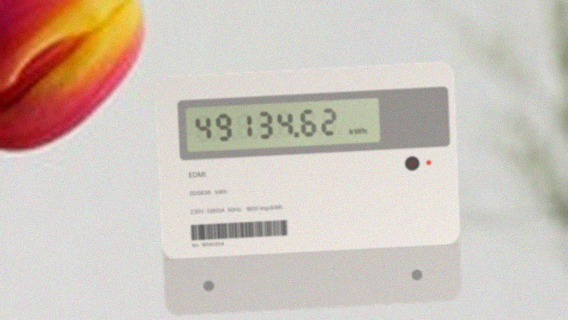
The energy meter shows 49134.62 kWh
